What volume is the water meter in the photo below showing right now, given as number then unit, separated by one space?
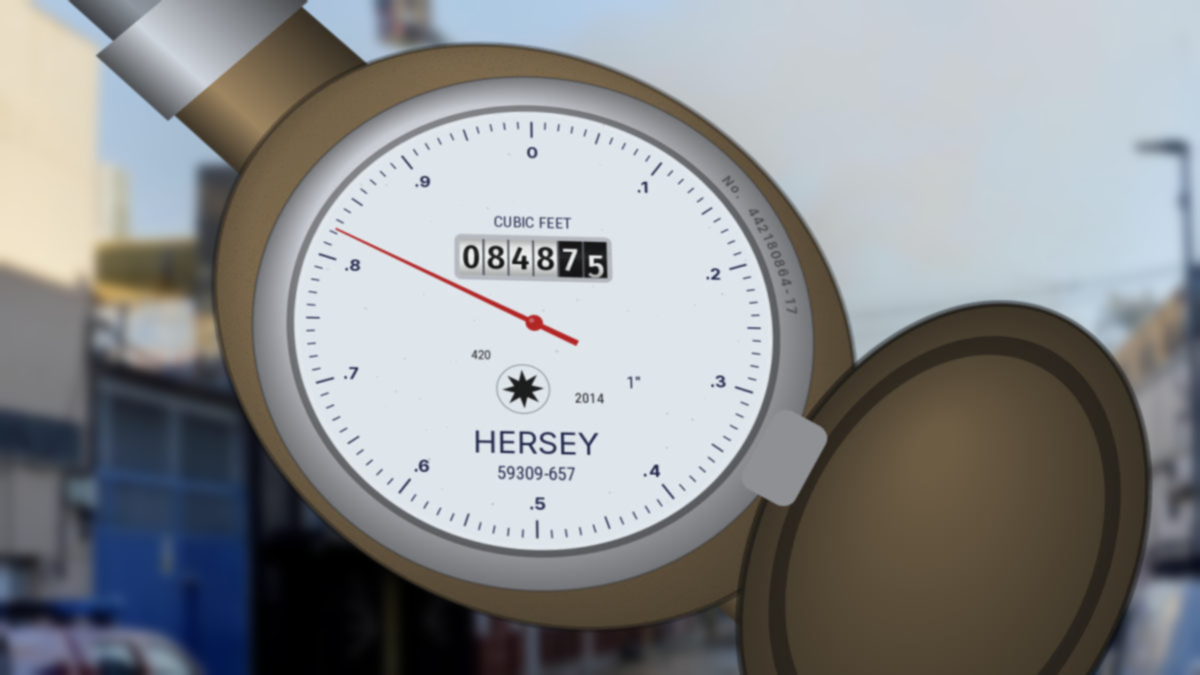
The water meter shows 84874.82 ft³
